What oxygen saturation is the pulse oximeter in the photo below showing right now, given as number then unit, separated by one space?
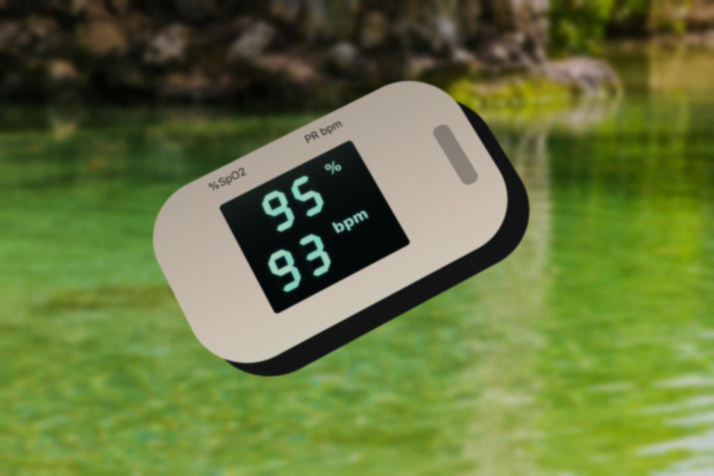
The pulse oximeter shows 95 %
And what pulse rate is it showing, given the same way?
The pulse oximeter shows 93 bpm
